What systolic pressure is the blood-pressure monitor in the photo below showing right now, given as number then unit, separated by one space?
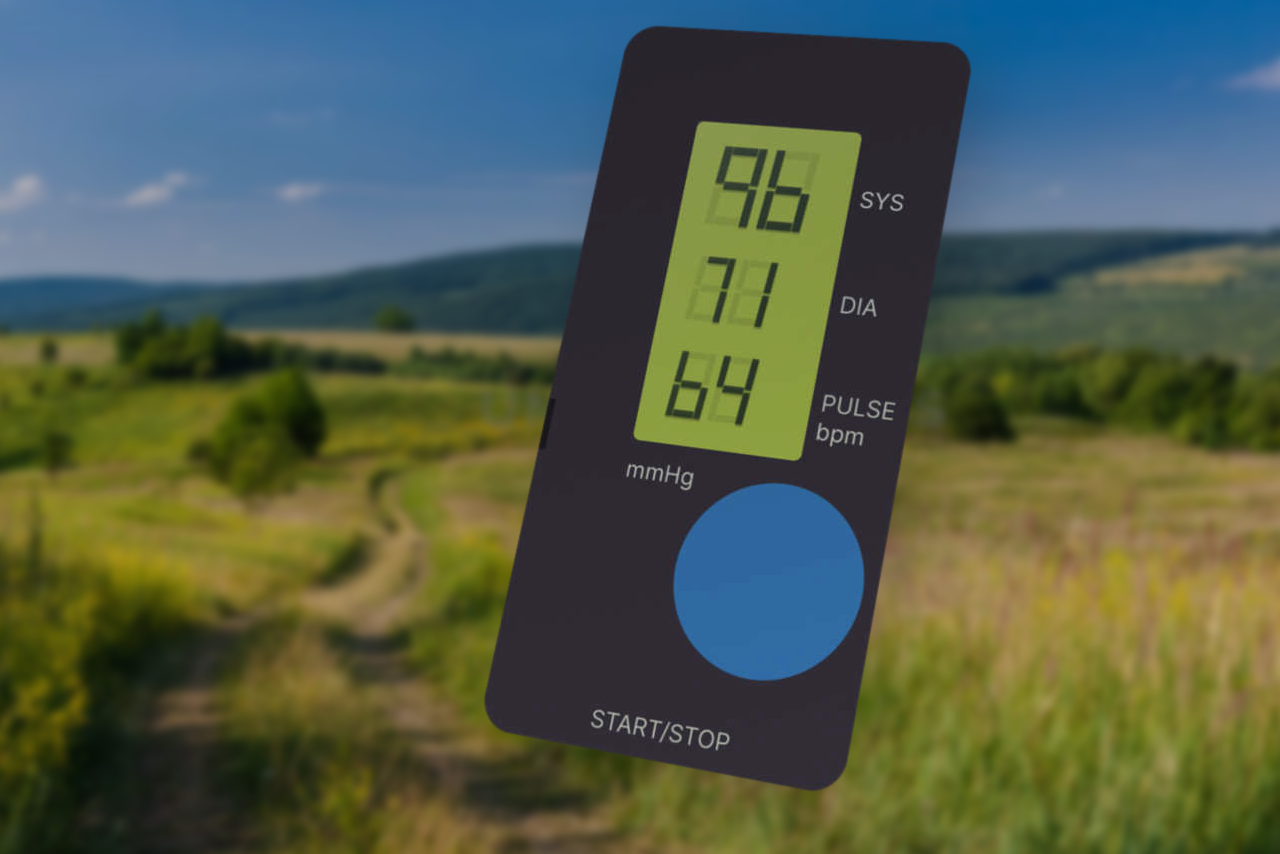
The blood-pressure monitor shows 96 mmHg
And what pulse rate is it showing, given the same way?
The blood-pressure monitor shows 64 bpm
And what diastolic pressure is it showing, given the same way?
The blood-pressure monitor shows 71 mmHg
